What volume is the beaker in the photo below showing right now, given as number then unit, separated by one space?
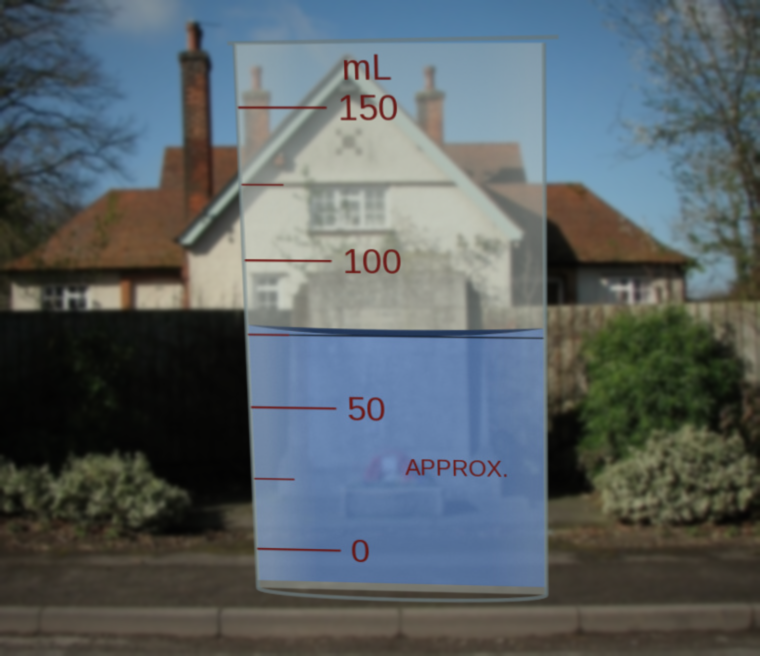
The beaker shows 75 mL
